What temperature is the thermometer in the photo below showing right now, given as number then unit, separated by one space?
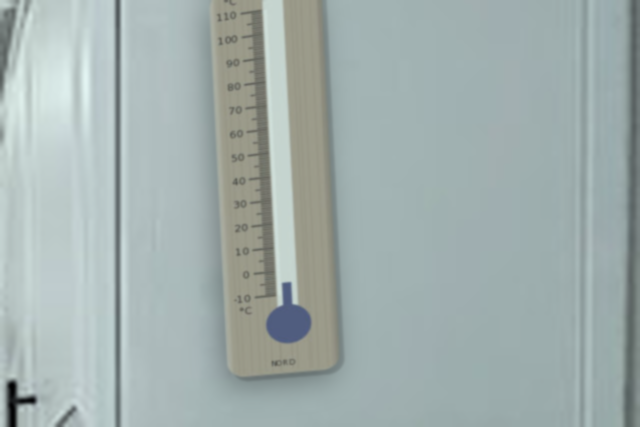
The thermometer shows -5 °C
